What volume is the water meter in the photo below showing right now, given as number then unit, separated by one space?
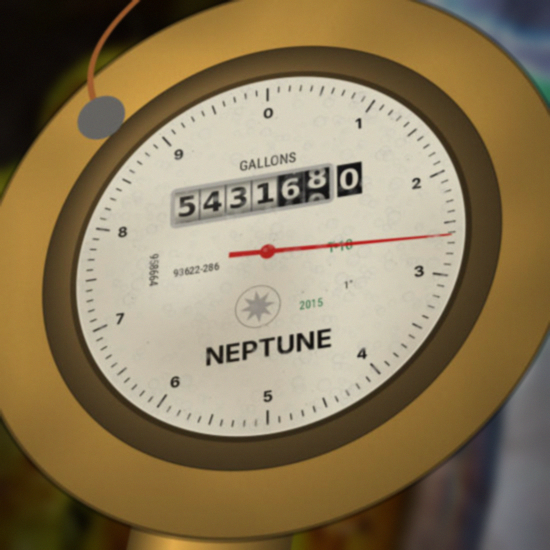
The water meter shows 5431682.6 gal
